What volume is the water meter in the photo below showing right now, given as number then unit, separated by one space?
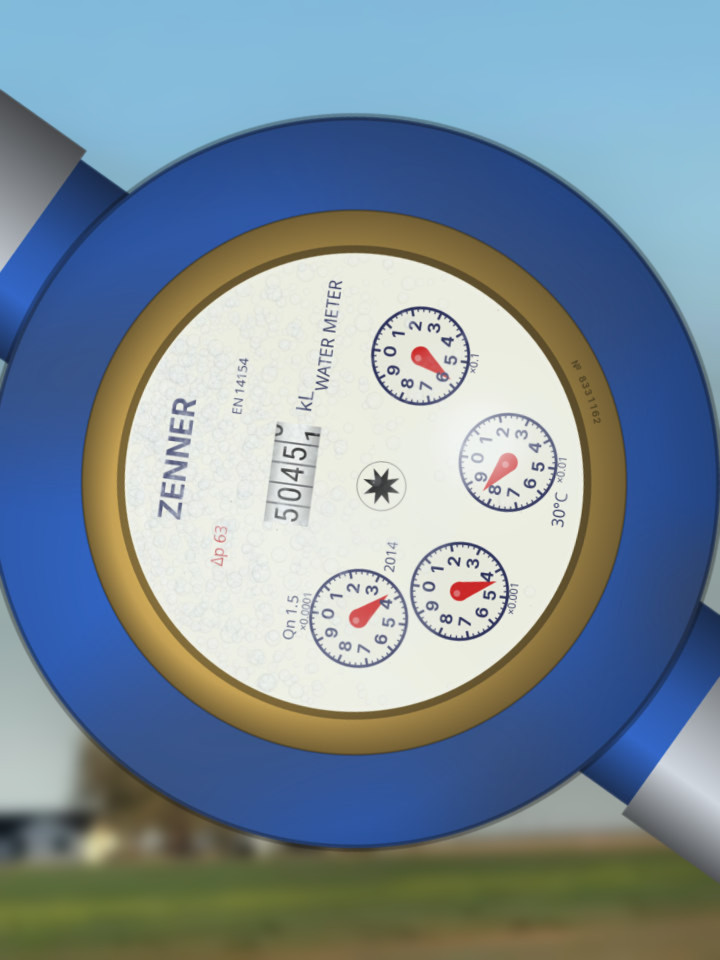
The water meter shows 50450.5843 kL
